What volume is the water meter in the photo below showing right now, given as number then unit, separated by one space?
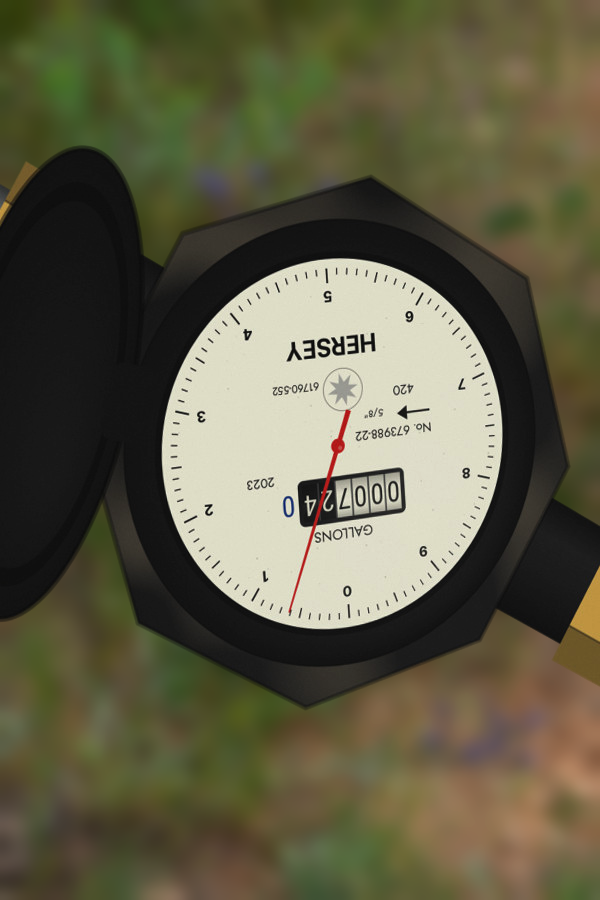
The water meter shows 7240.6 gal
